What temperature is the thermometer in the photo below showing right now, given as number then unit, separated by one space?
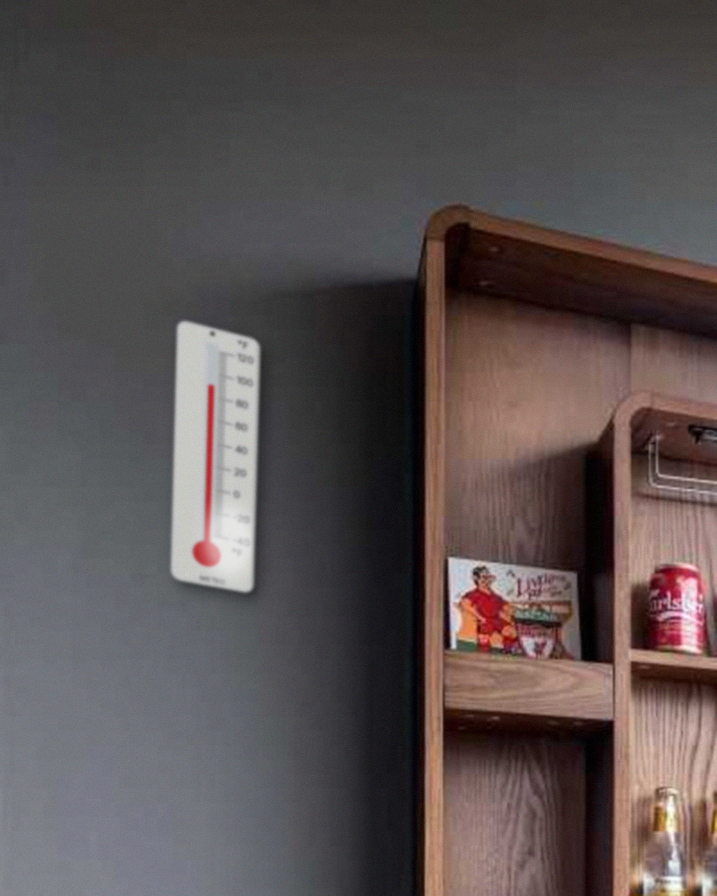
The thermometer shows 90 °F
